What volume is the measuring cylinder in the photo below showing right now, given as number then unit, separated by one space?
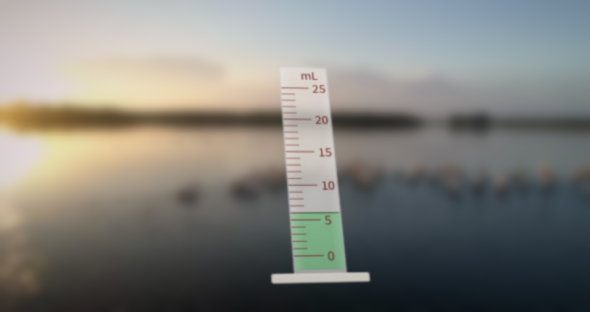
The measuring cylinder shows 6 mL
